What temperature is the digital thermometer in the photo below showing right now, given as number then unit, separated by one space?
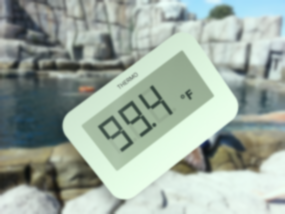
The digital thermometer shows 99.4 °F
